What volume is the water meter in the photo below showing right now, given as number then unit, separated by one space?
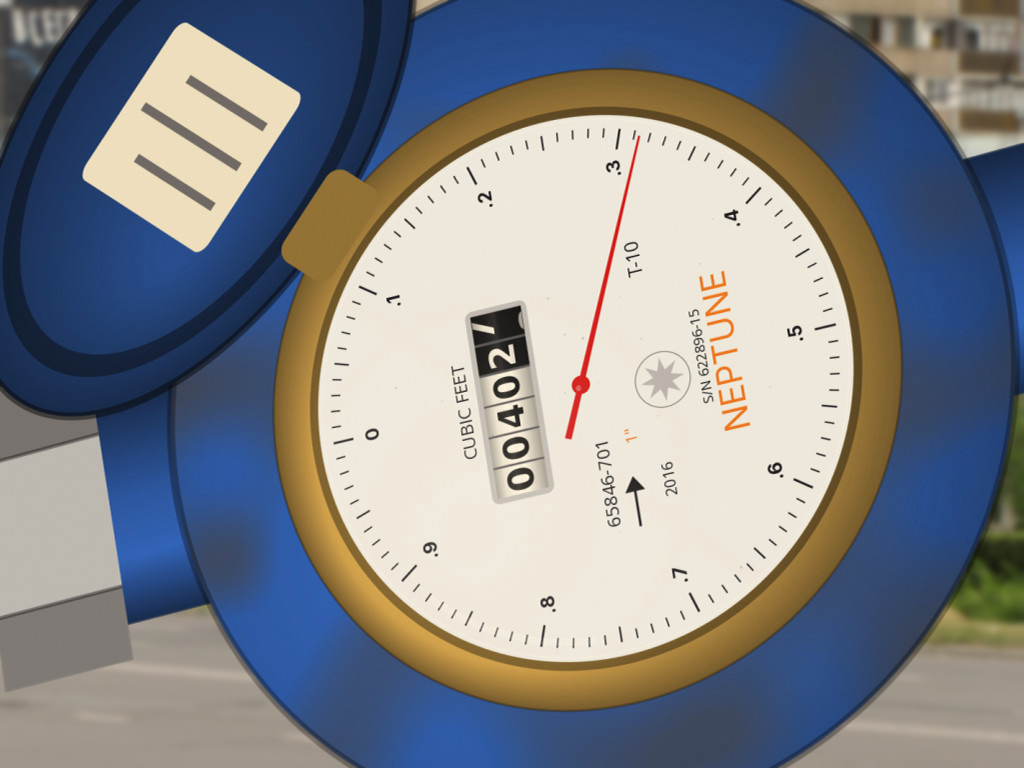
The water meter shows 4027.31 ft³
